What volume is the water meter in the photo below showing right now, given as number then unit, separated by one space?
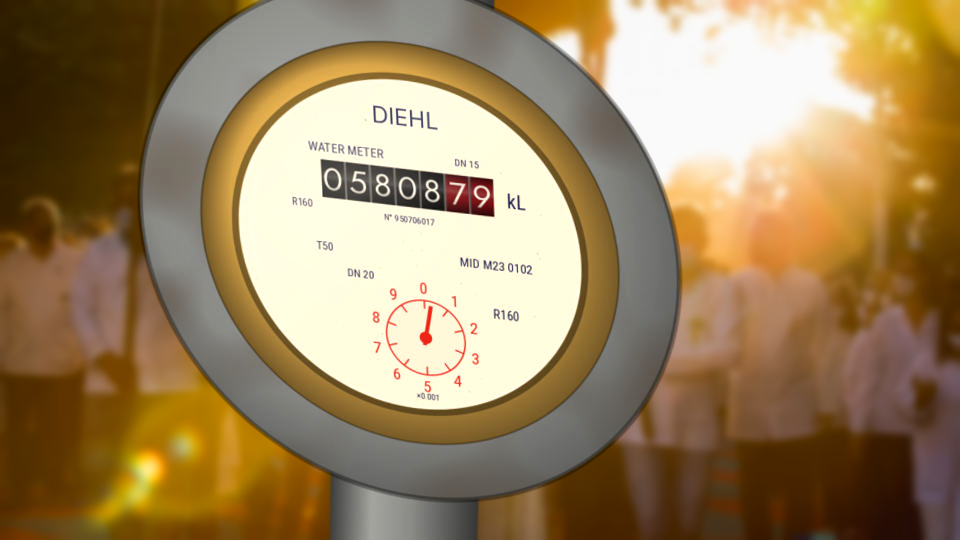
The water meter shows 5808.790 kL
